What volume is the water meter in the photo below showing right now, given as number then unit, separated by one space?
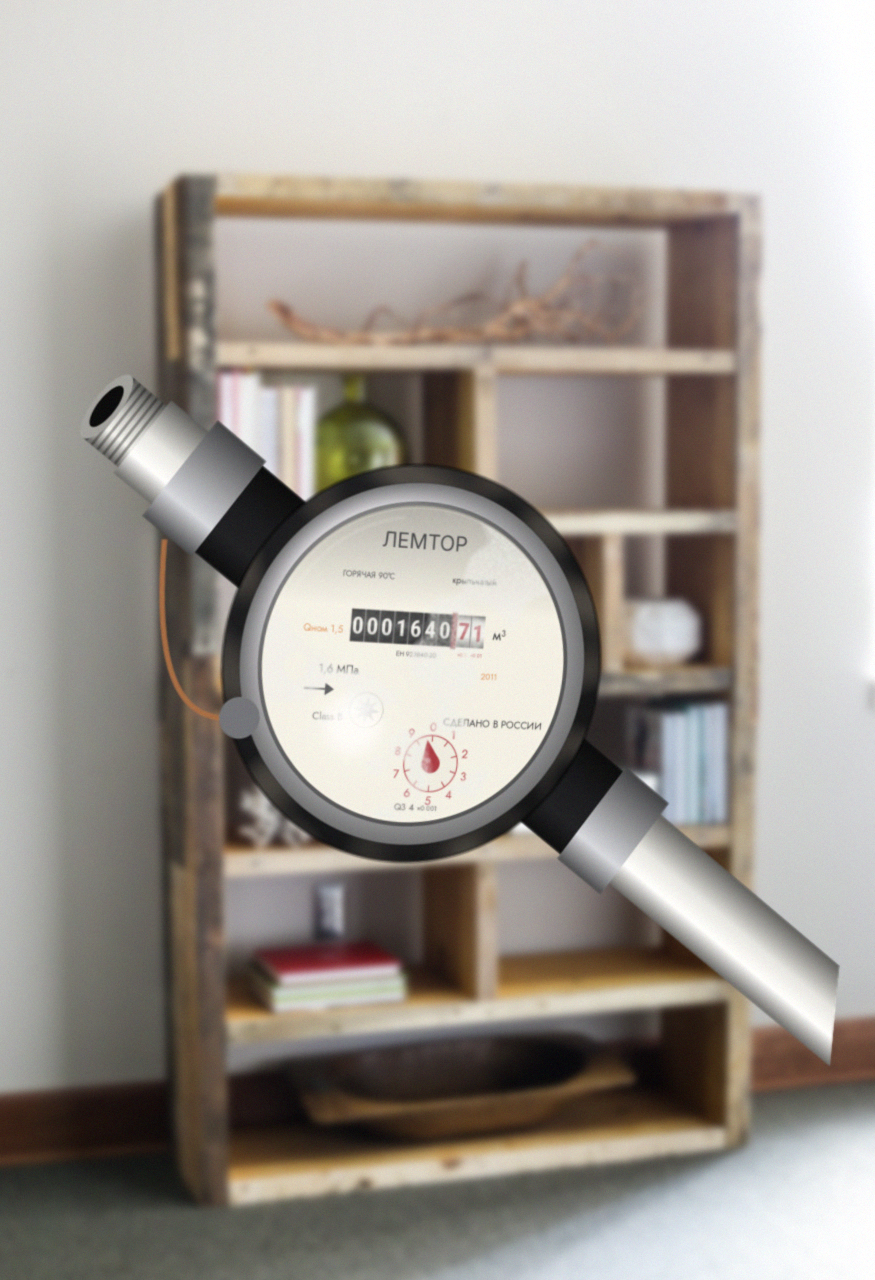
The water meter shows 1640.709 m³
